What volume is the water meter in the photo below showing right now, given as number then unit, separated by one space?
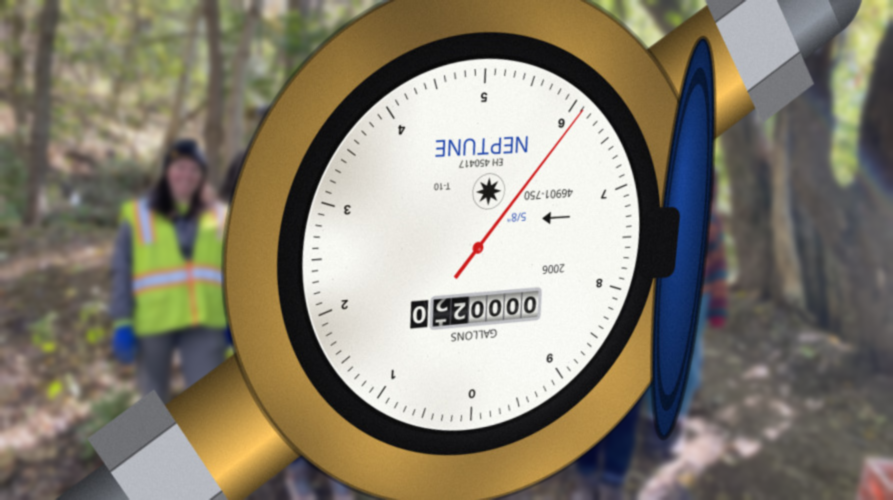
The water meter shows 216.1 gal
